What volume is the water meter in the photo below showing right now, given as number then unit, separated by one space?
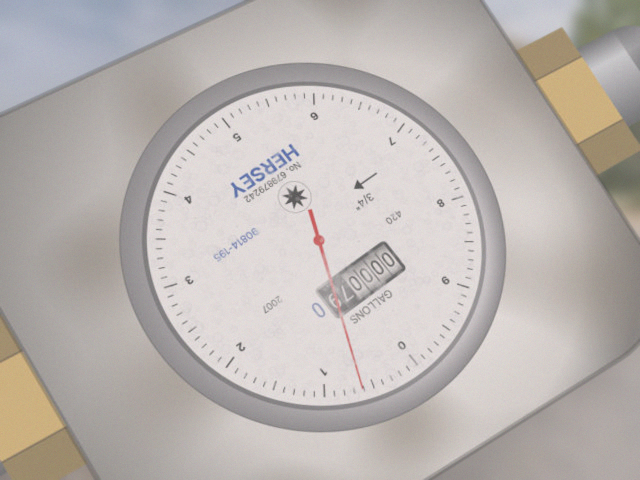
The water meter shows 790.6 gal
